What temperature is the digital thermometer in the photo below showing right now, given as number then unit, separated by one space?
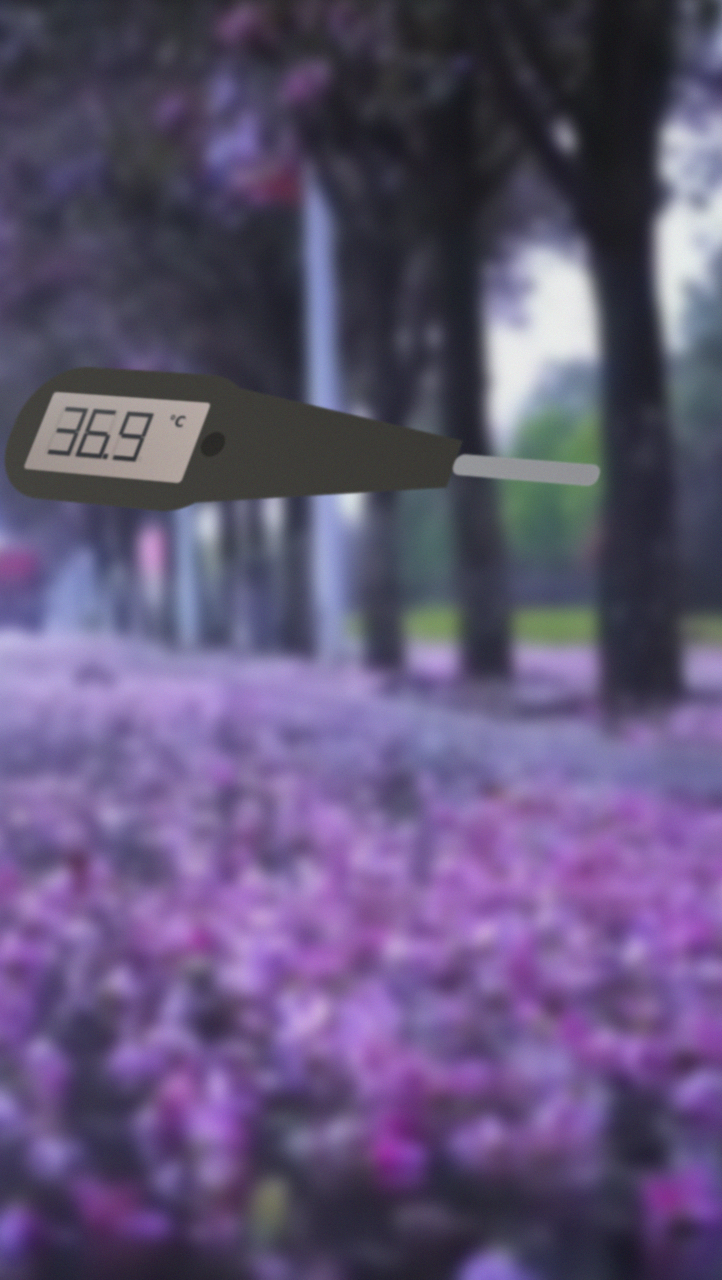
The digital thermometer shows 36.9 °C
